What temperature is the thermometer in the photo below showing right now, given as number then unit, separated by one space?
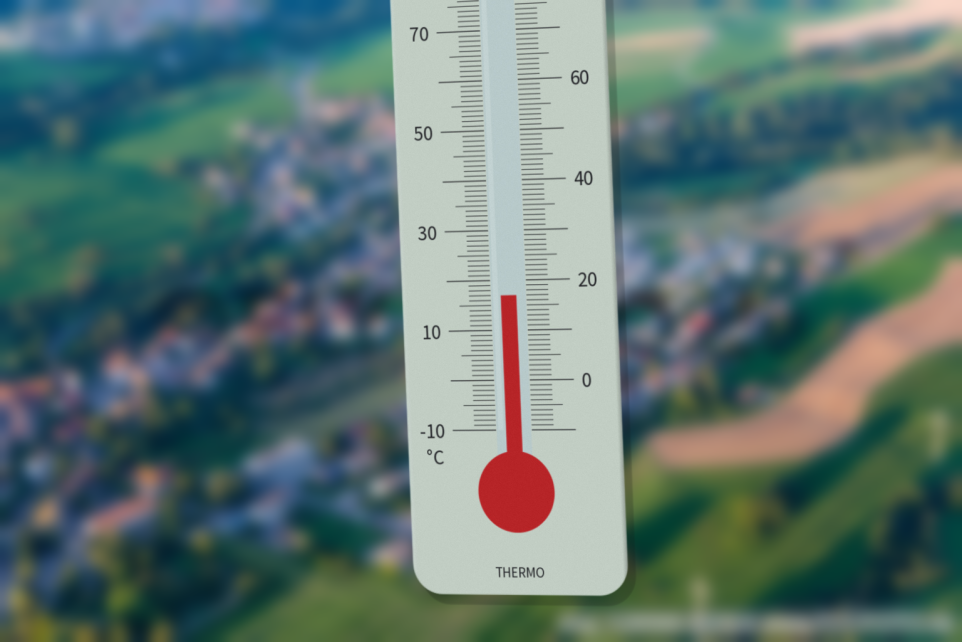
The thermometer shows 17 °C
